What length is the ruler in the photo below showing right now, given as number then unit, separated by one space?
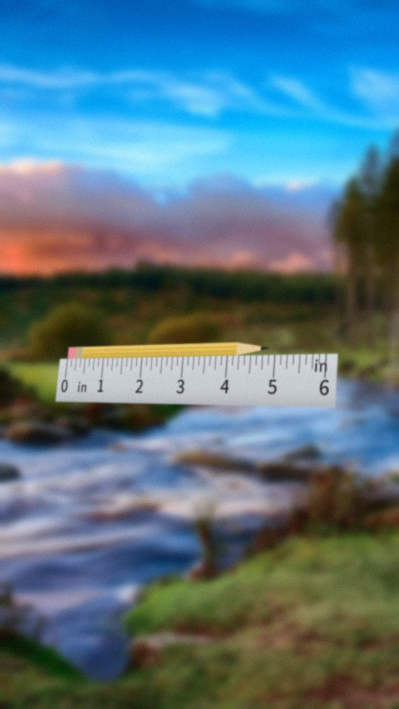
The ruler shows 4.875 in
